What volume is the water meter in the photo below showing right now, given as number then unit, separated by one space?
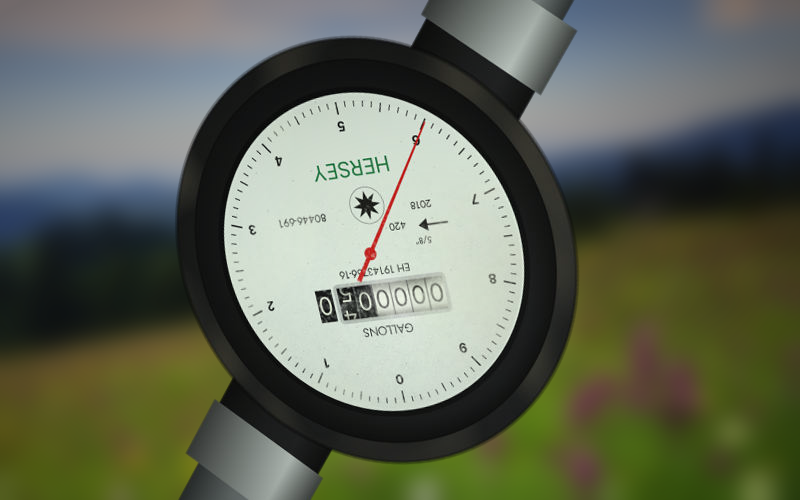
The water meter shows 46.0 gal
